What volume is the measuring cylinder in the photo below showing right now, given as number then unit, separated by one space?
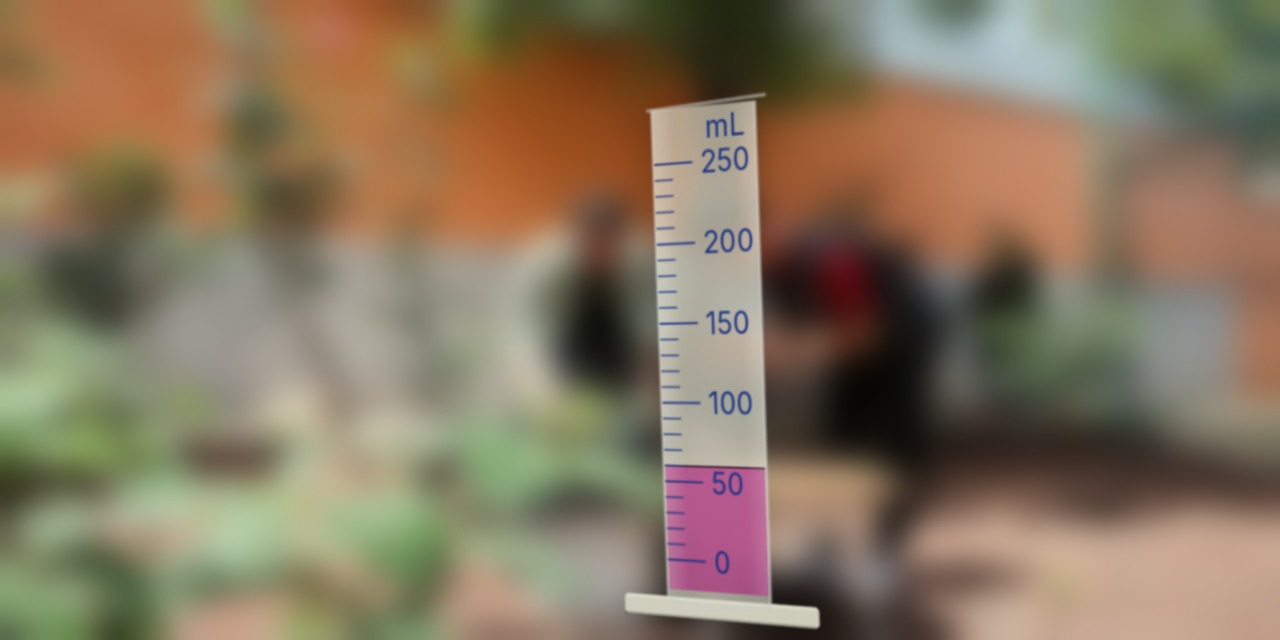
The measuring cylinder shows 60 mL
